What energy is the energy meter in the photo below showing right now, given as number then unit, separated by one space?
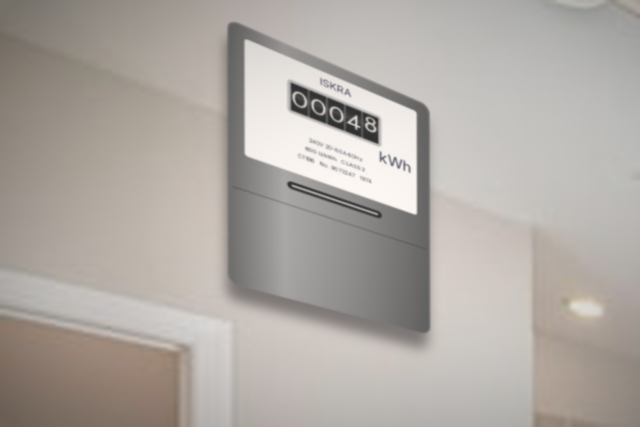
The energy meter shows 48 kWh
